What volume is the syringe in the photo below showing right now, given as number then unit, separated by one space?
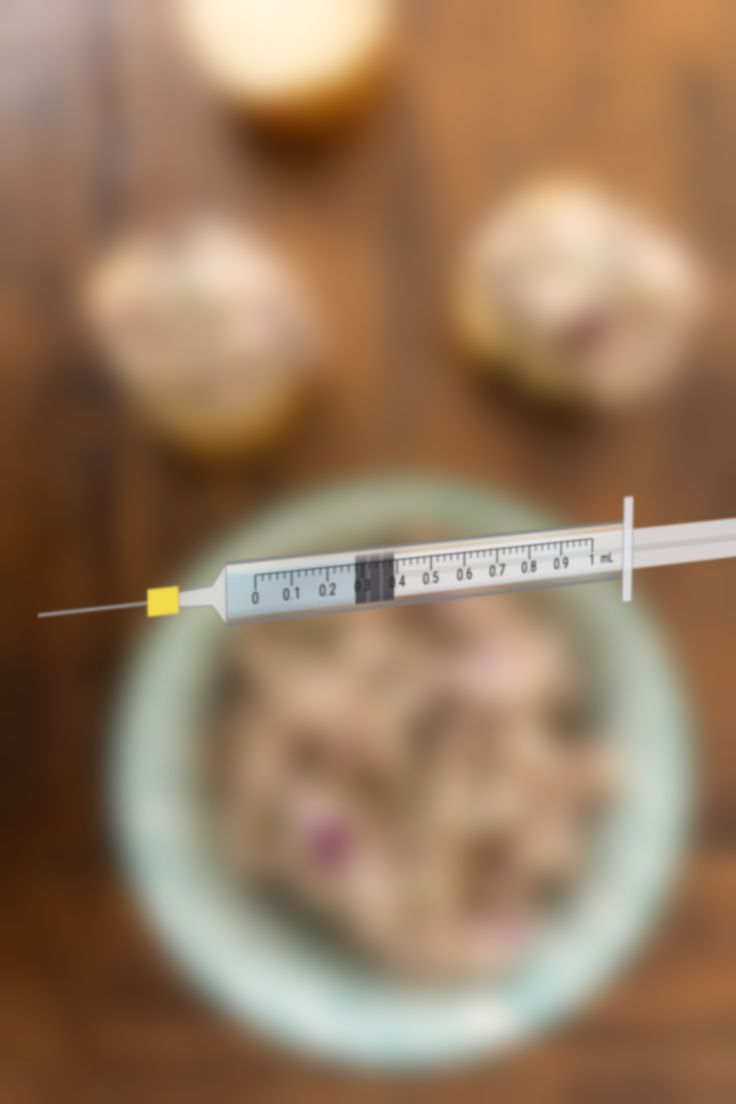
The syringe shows 0.28 mL
